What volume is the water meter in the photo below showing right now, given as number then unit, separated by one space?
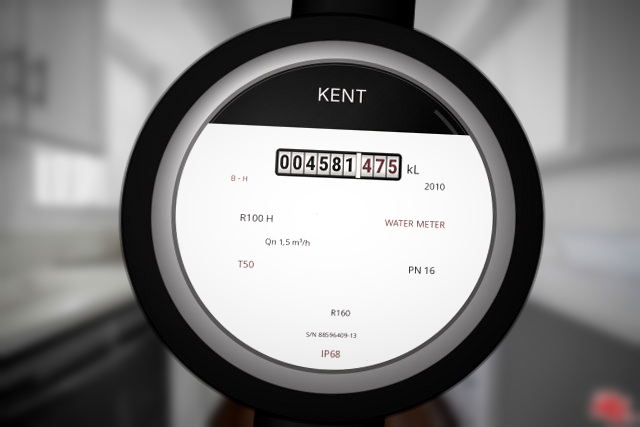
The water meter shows 4581.475 kL
